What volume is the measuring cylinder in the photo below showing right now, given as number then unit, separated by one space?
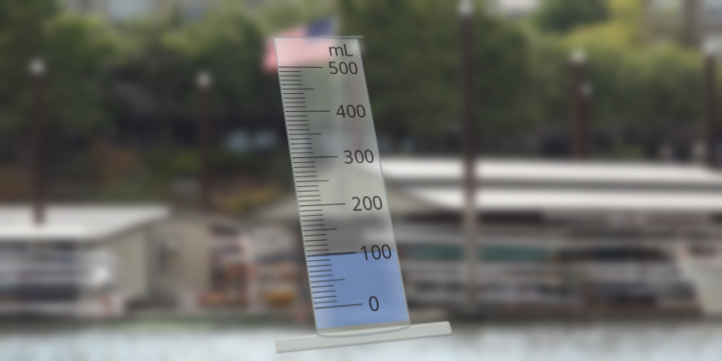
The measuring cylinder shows 100 mL
